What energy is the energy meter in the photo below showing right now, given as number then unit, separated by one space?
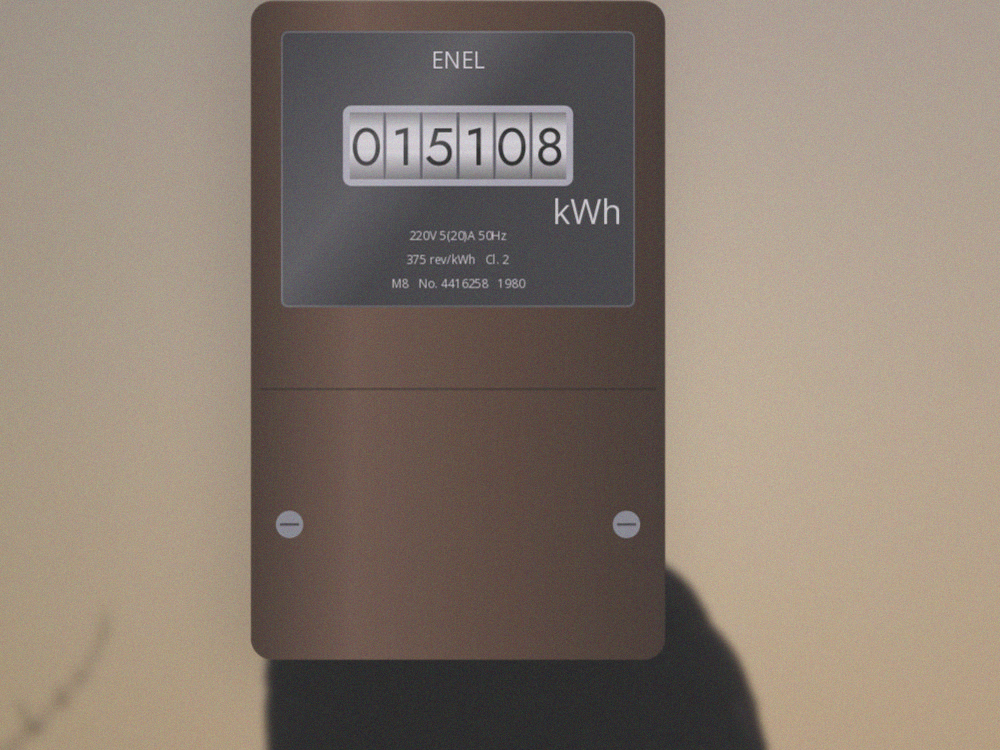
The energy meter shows 15108 kWh
